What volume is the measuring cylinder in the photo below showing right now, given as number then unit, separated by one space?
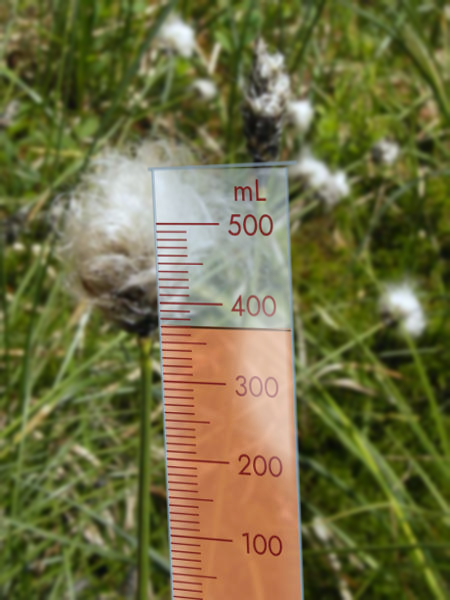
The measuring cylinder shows 370 mL
